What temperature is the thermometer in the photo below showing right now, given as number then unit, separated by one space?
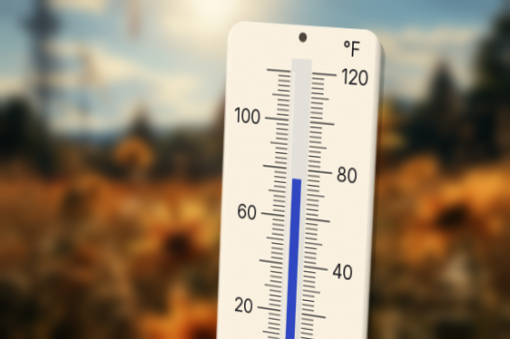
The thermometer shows 76 °F
